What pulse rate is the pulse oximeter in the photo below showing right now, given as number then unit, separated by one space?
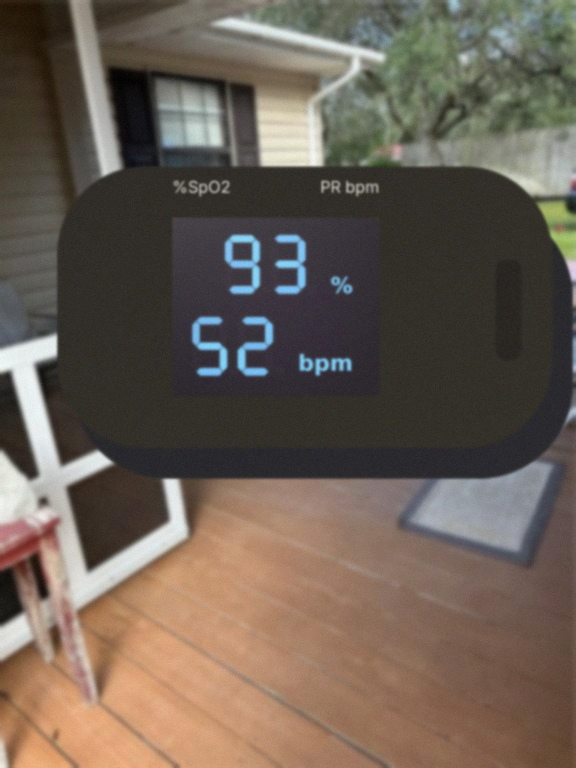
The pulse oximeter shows 52 bpm
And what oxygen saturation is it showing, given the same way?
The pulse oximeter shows 93 %
